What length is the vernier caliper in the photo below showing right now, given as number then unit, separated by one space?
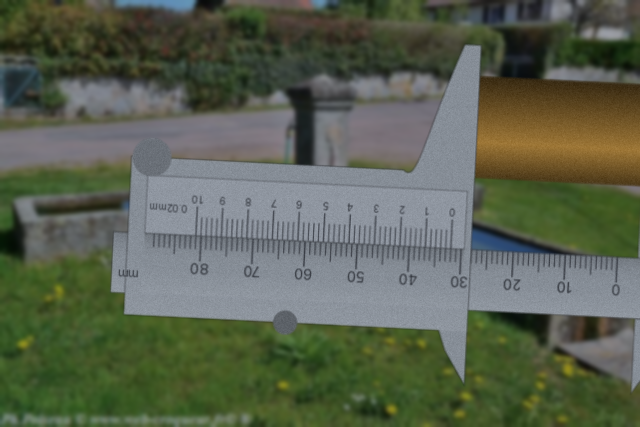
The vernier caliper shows 32.0 mm
